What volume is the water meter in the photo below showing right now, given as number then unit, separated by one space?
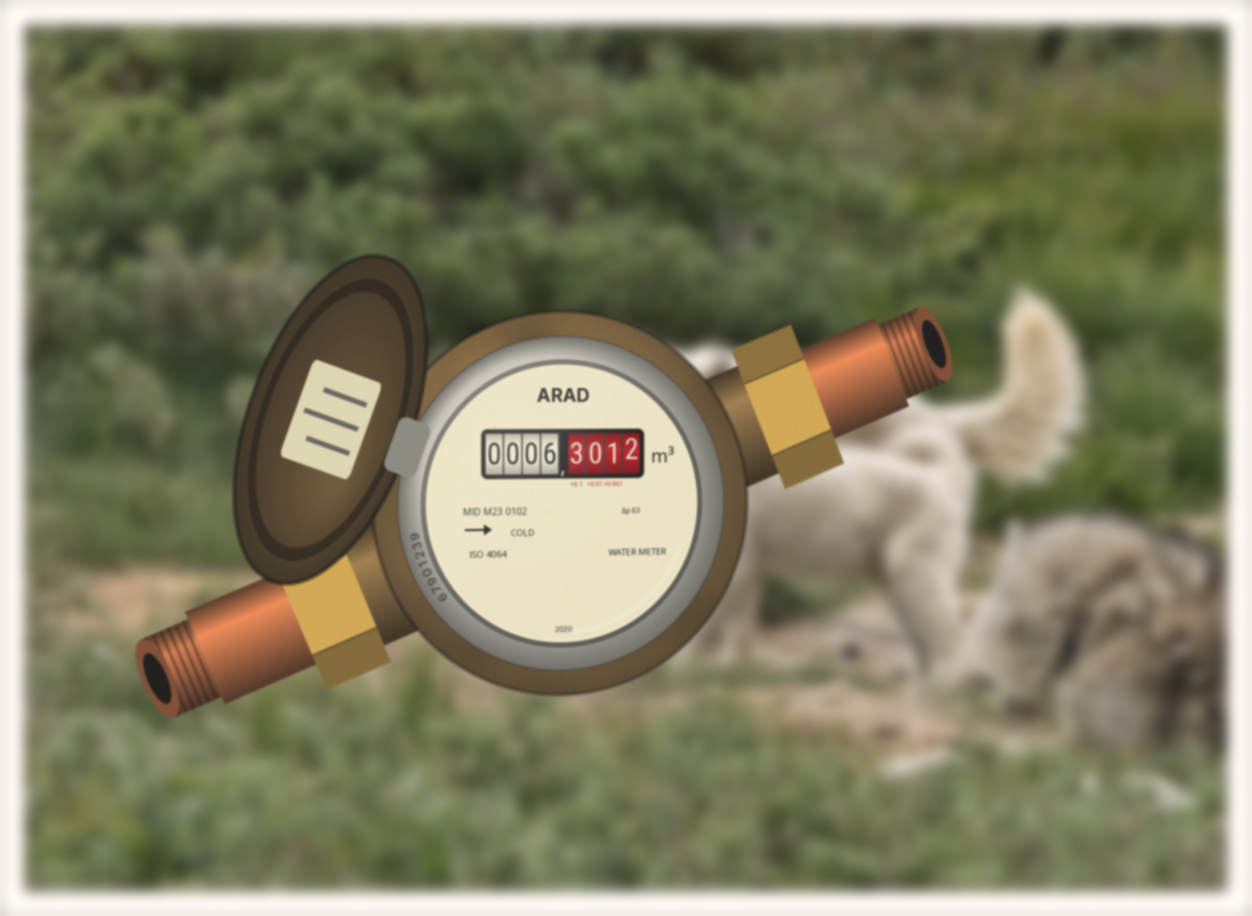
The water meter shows 6.3012 m³
